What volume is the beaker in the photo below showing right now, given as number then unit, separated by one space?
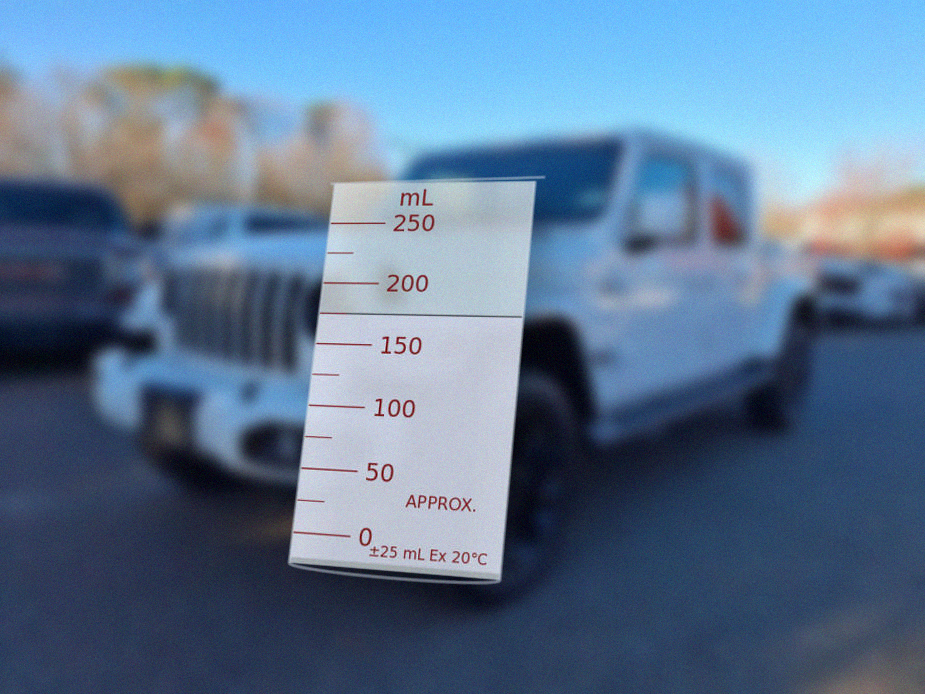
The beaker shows 175 mL
